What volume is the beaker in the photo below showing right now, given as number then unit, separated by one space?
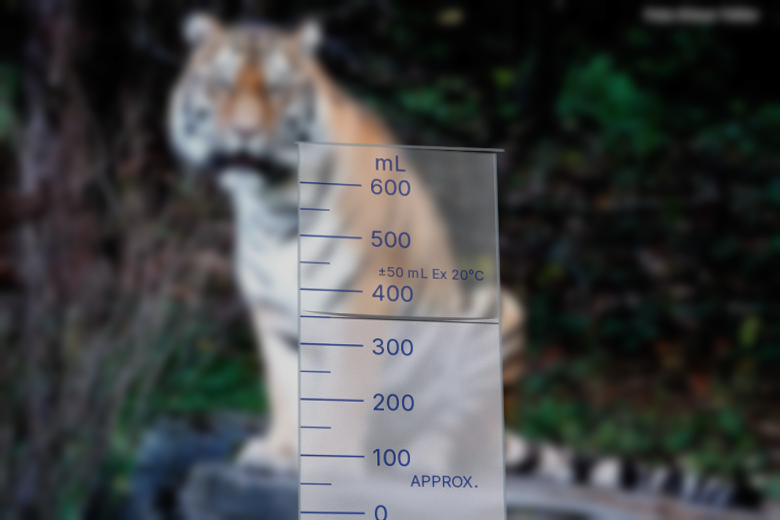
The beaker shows 350 mL
